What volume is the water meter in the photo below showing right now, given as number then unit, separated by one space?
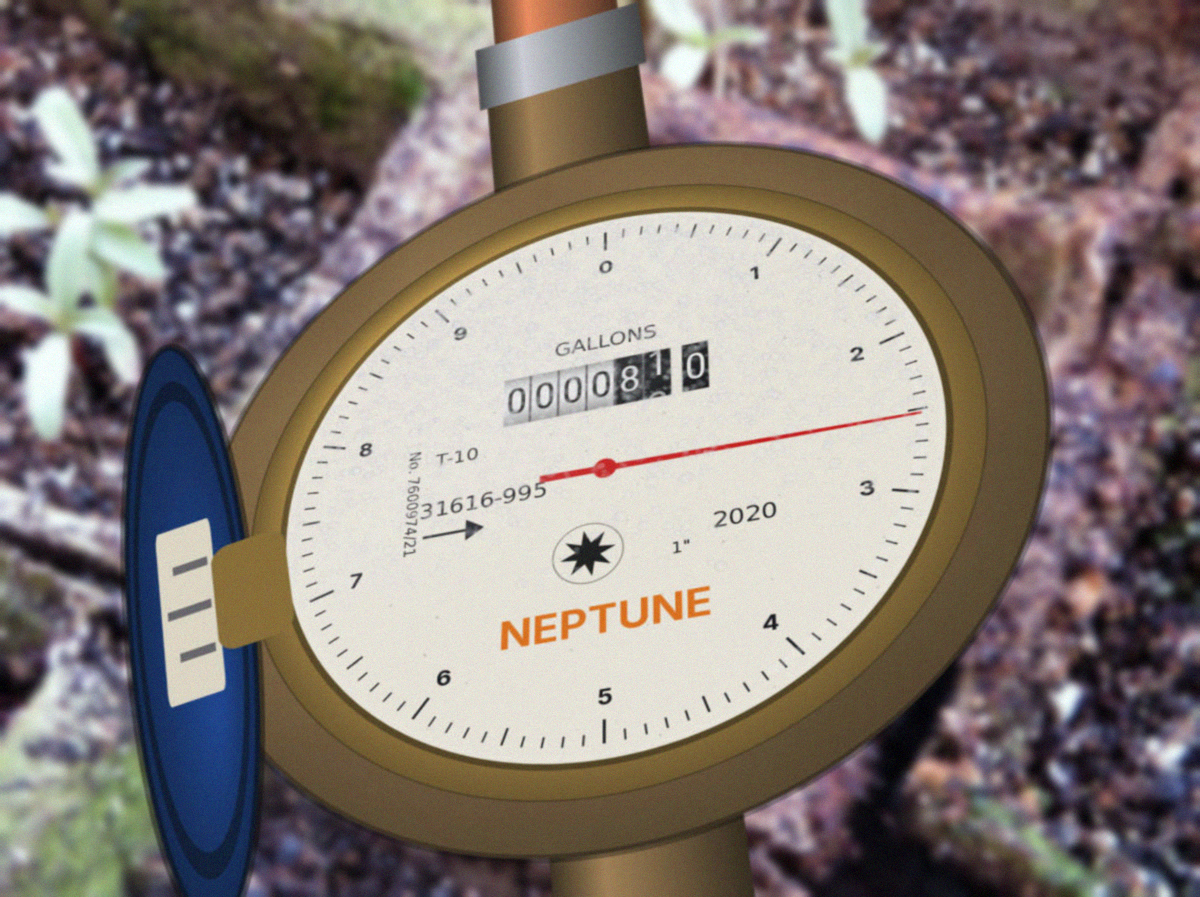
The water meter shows 812.5 gal
